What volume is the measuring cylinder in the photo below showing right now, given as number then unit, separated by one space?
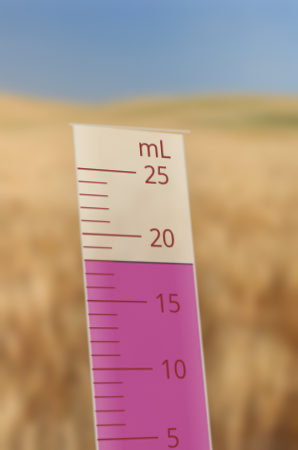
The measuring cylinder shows 18 mL
